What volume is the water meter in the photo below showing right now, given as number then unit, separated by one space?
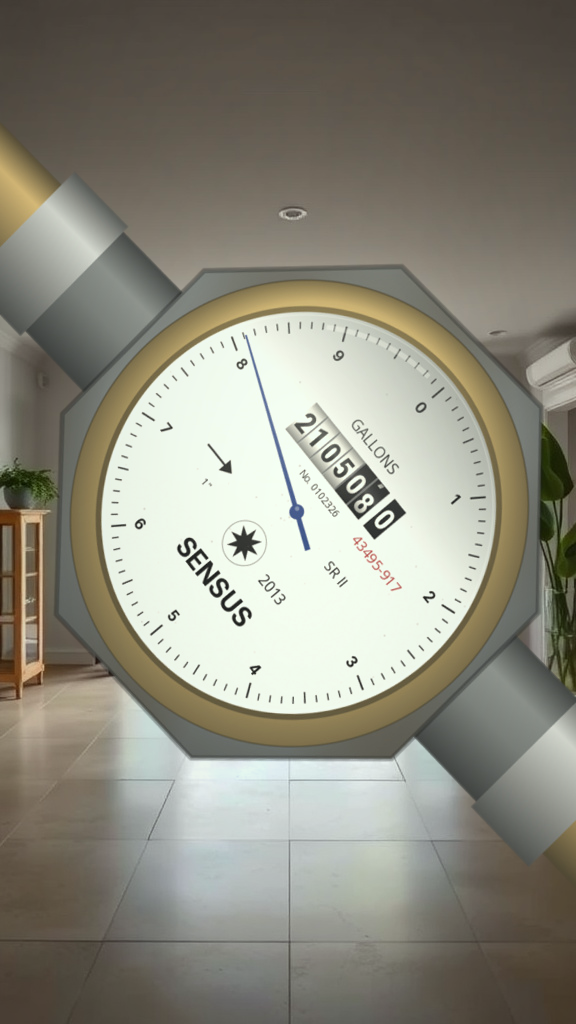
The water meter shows 2105078.1 gal
